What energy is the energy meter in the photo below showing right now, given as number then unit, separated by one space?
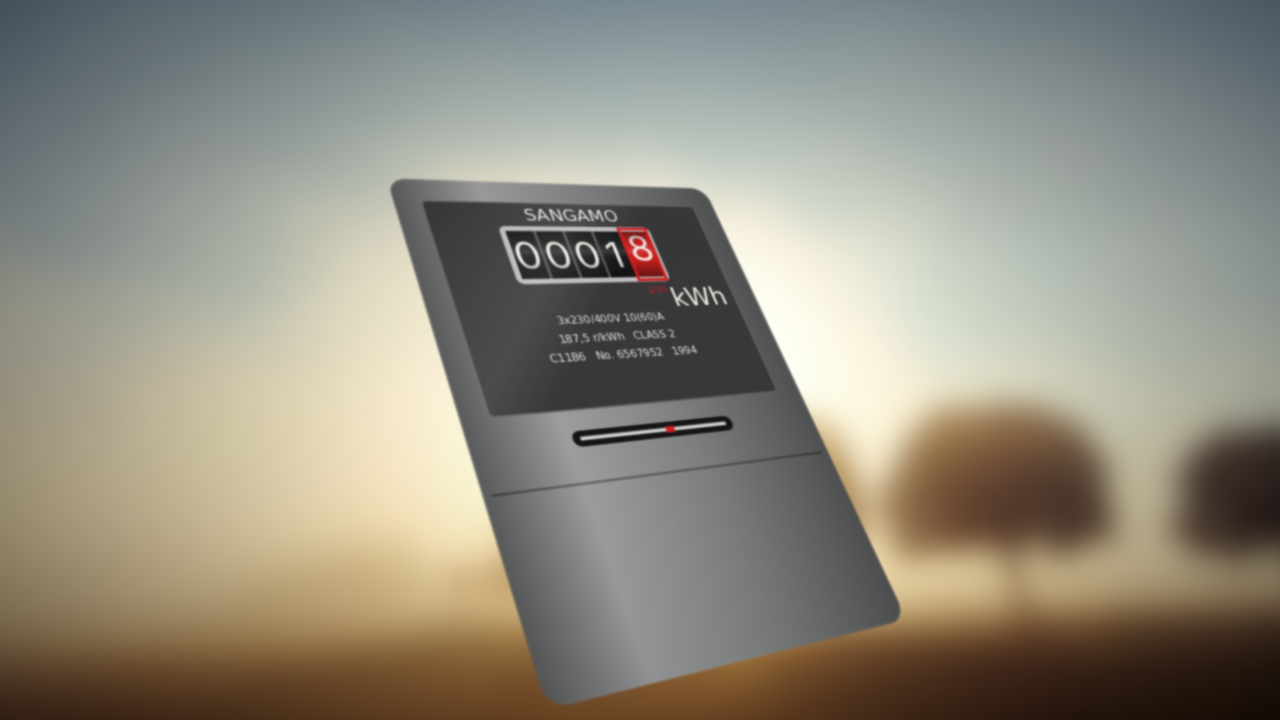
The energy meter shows 1.8 kWh
